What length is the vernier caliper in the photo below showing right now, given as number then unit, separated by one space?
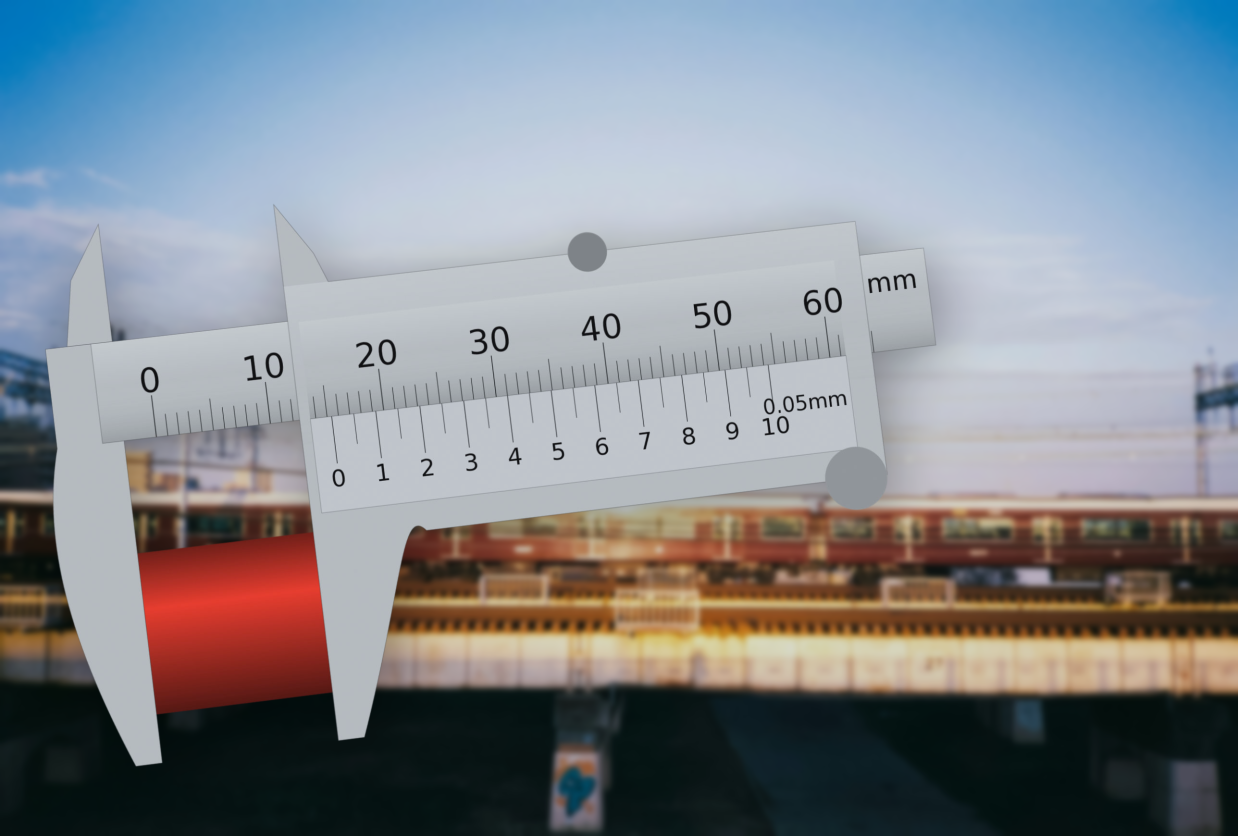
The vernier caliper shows 15.4 mm
